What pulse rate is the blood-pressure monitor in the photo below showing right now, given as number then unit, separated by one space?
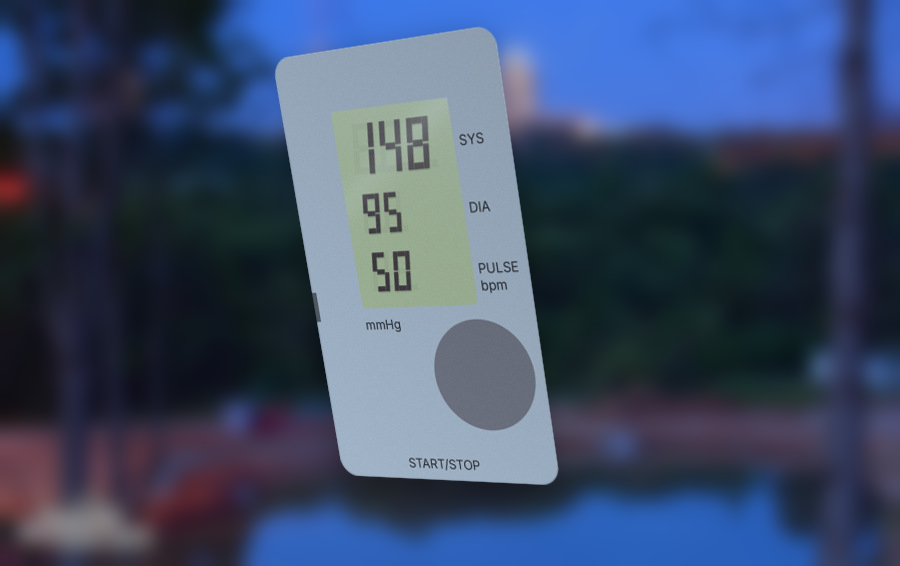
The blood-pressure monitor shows 50 bpm
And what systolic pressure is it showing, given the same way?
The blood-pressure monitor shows 148 mmHg
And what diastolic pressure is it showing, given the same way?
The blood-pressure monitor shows 95 mmHg
